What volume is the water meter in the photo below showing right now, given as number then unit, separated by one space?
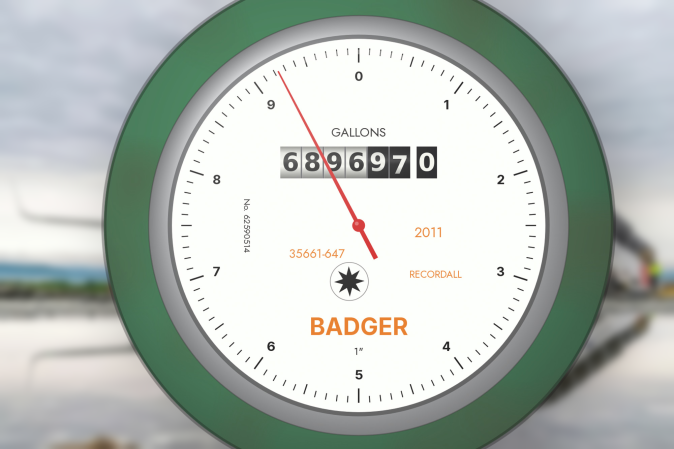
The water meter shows 6896969.2 gal
